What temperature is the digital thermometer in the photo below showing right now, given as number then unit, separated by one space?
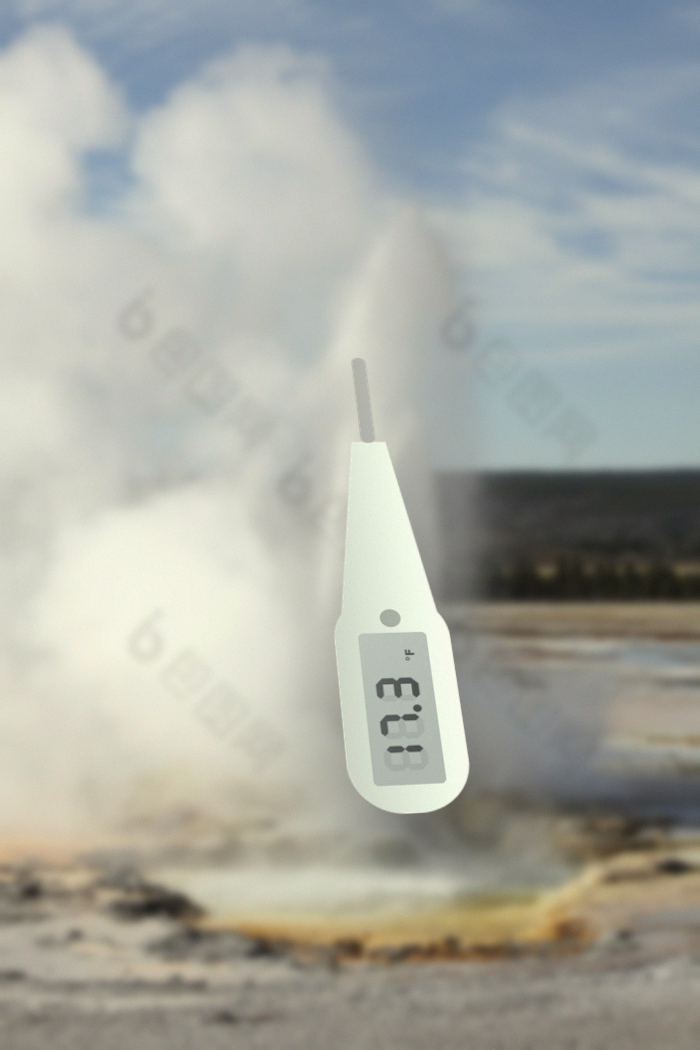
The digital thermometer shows 17.3 °F
